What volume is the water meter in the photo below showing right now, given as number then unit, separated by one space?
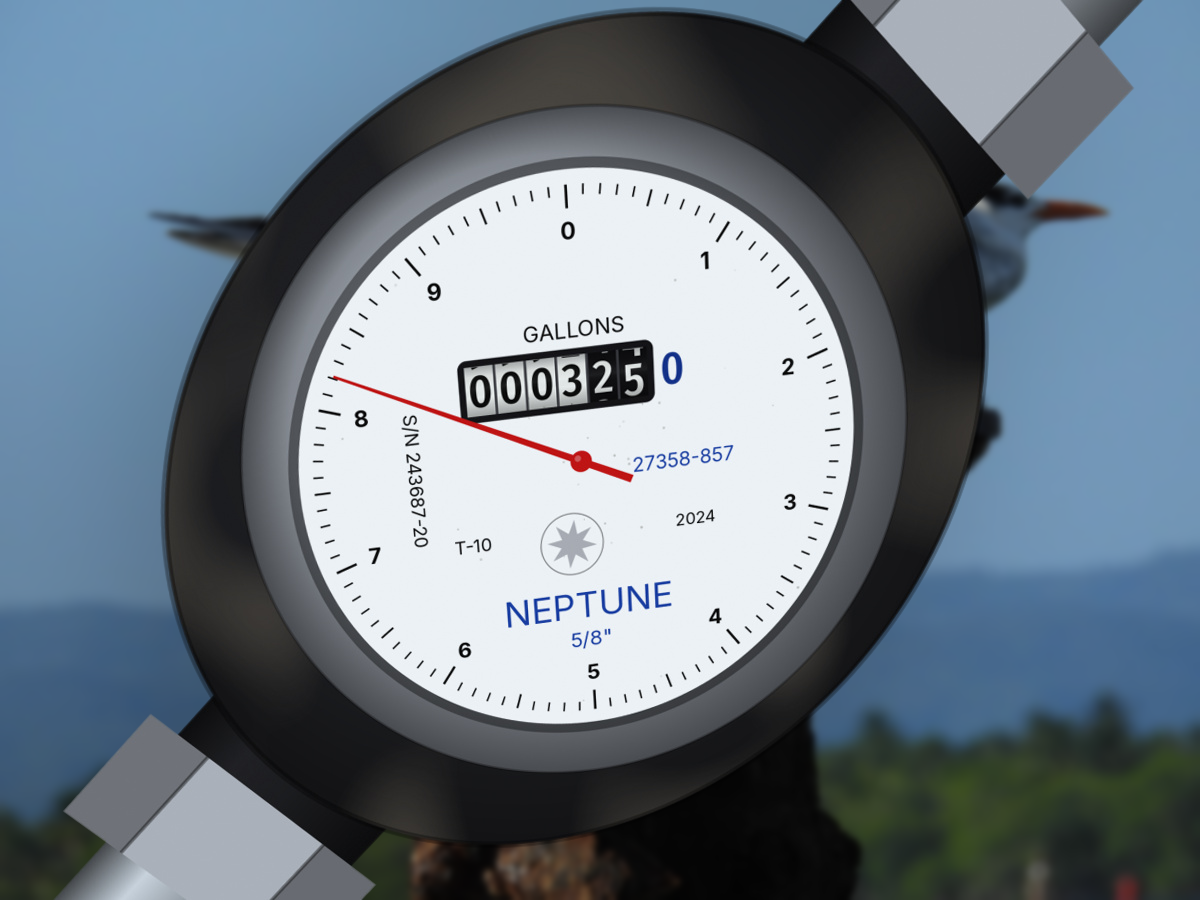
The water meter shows 3248.2 gal
